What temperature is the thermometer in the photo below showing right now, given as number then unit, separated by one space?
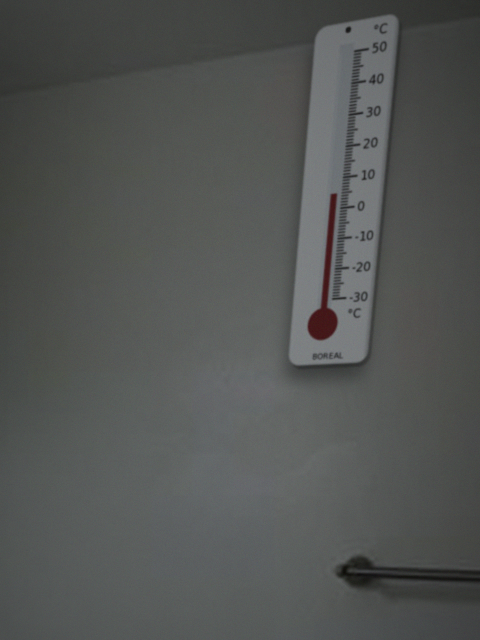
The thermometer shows 5 °C
